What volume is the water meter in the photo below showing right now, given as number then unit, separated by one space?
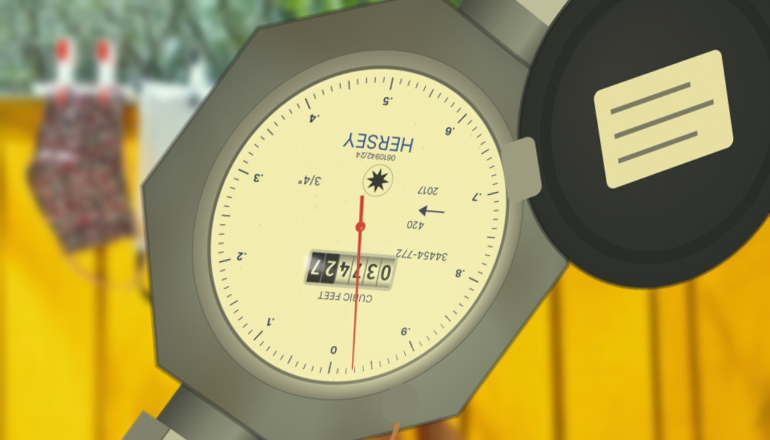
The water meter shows 37426.97 ft³
